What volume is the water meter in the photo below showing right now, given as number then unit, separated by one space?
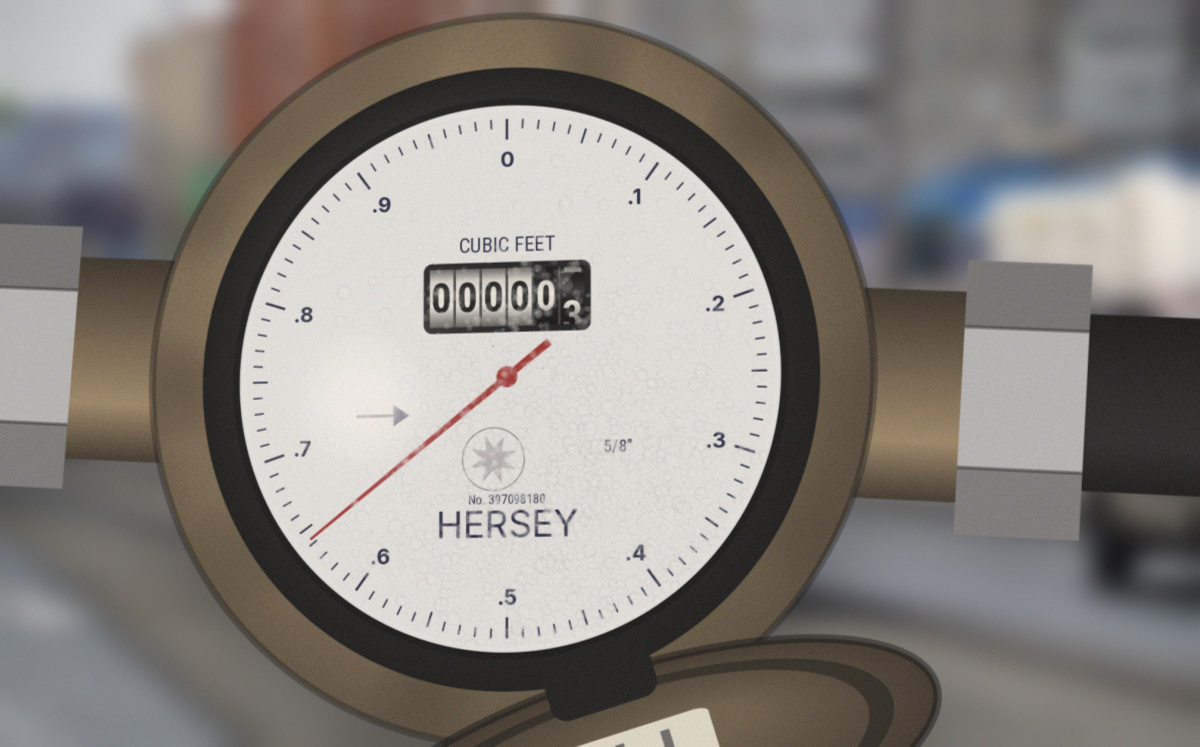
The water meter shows 2.64 ft³
